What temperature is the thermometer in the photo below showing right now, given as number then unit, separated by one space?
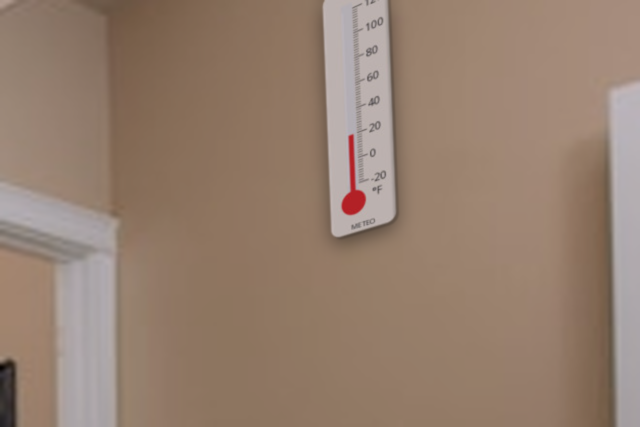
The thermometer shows 20 °F
